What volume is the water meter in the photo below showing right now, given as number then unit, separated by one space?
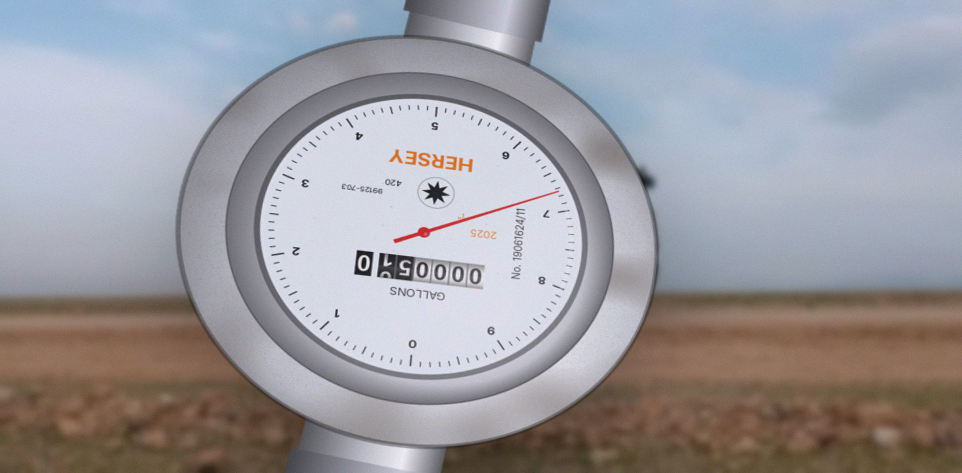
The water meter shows 506.7 gal
